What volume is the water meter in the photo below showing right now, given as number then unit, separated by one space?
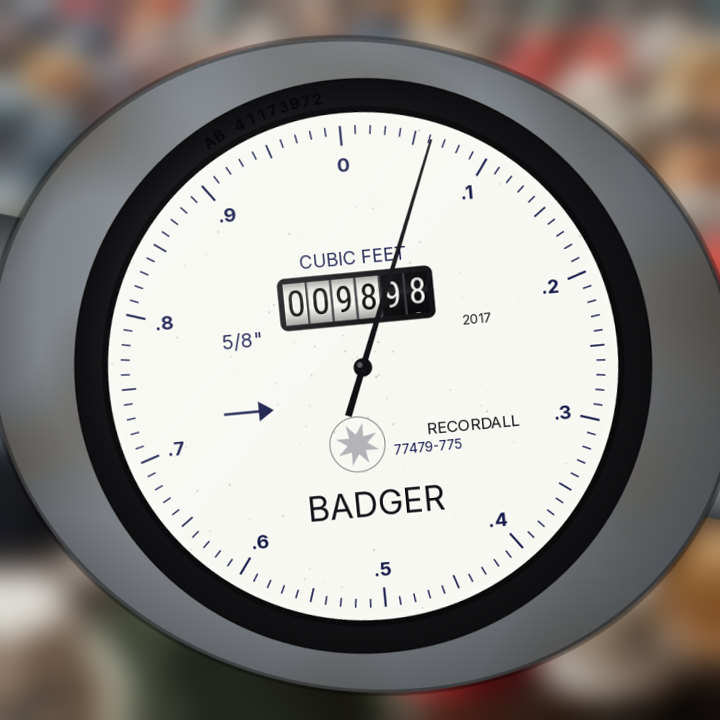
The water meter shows 9898.06 ft³
